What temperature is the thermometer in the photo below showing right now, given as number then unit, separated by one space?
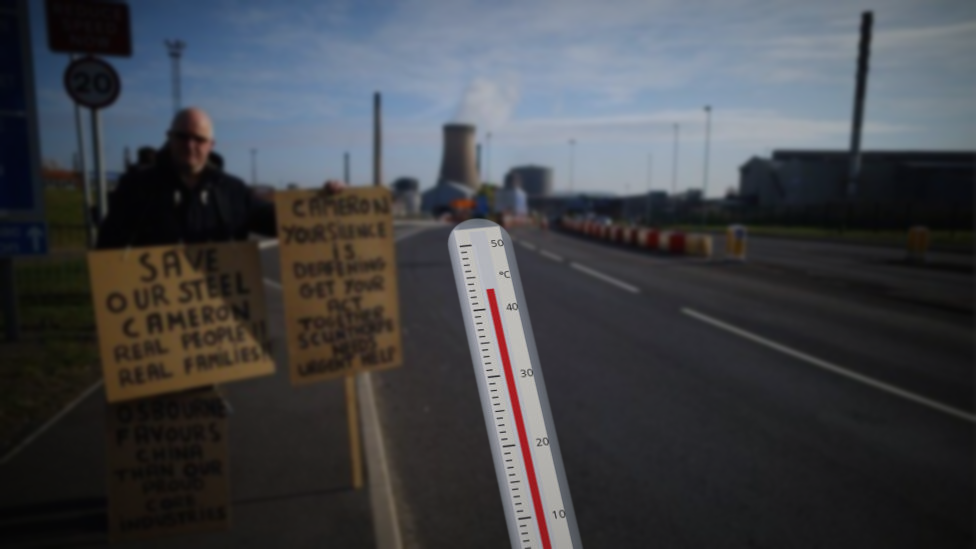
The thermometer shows 43 °C
